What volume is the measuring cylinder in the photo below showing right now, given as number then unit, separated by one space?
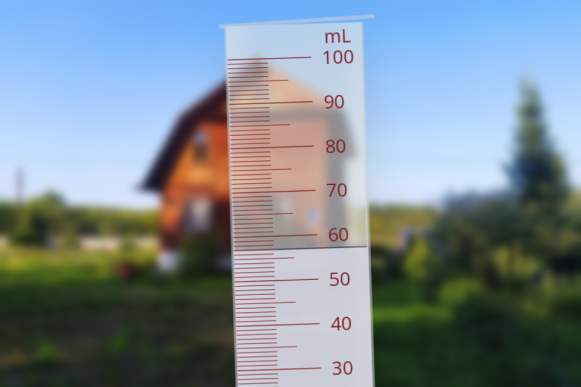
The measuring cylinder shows 57 mL
